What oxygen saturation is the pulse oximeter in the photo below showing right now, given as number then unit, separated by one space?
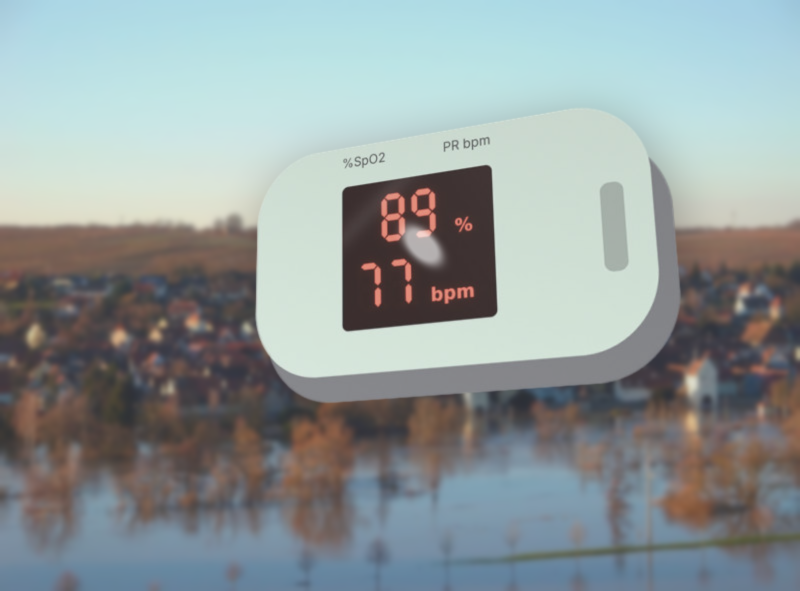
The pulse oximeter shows 89 %
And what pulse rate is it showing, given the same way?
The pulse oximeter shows 77 bpm
